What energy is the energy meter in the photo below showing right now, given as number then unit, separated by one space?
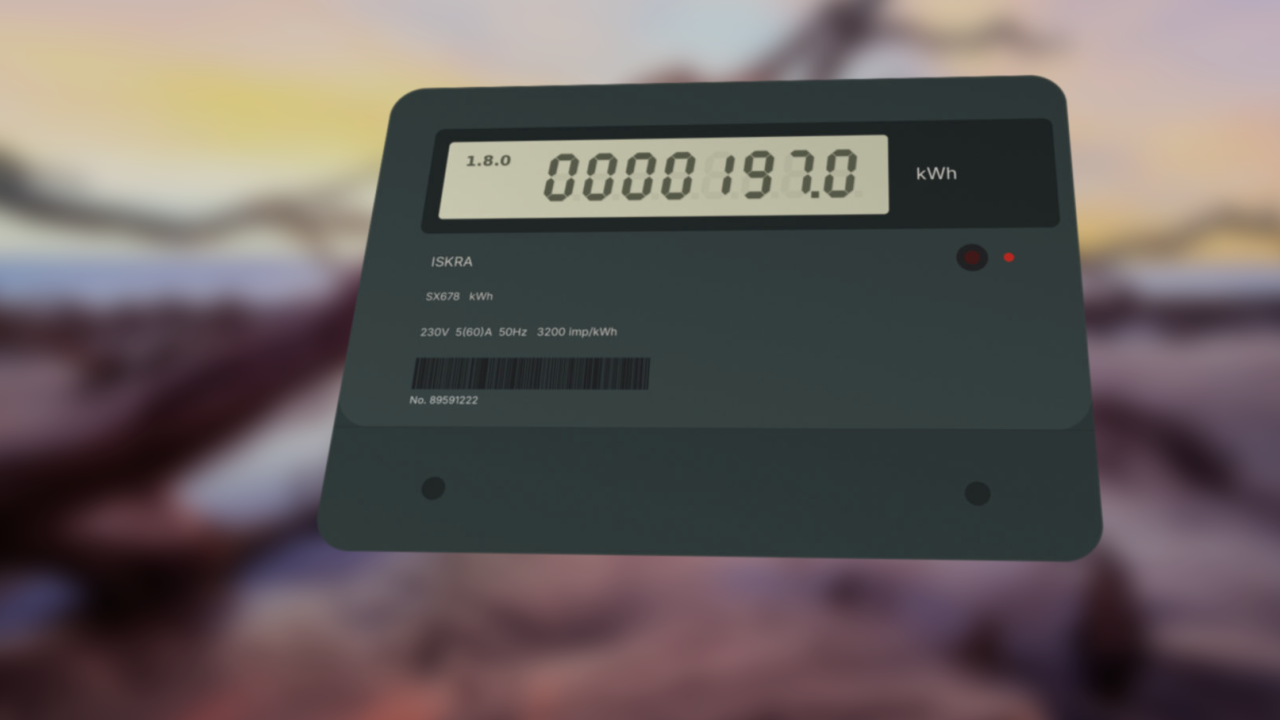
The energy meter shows 197.0 kWh
